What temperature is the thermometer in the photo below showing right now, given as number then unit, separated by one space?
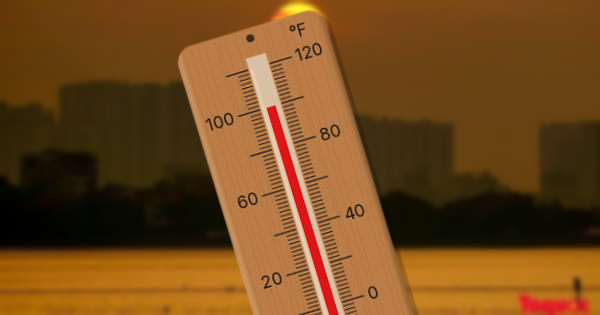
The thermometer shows 100 °F
